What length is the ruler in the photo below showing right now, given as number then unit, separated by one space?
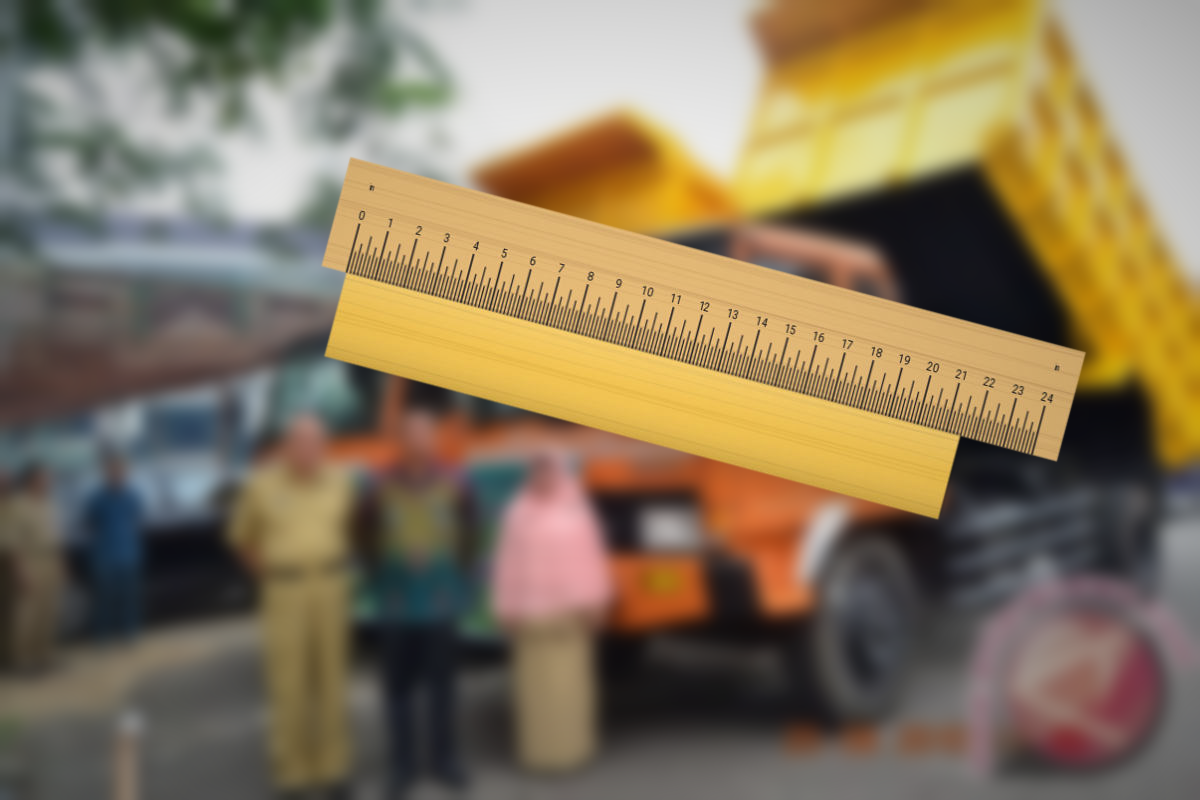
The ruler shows 21.5 in
